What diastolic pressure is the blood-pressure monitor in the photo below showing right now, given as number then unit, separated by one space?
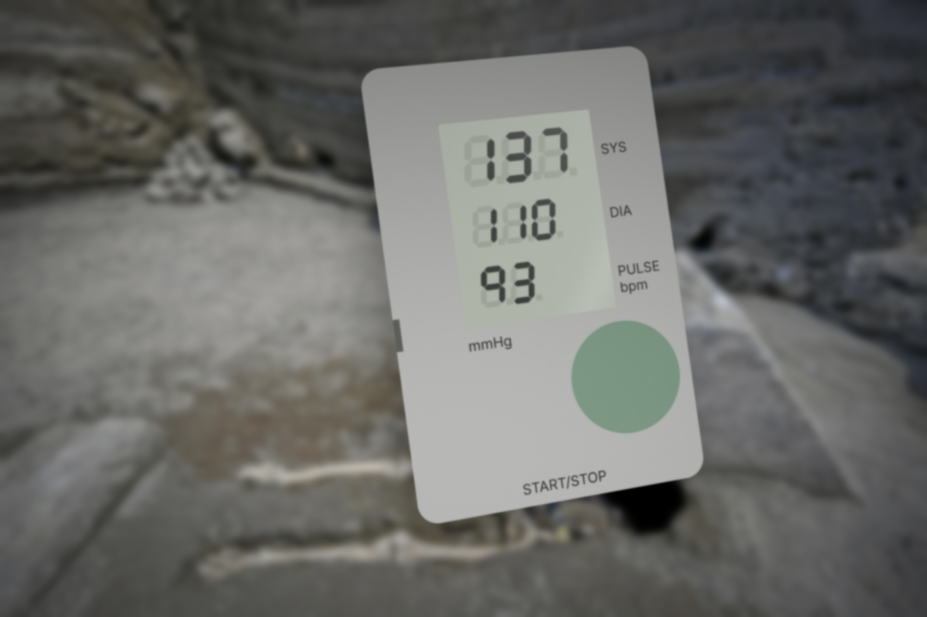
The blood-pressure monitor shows 110 mmHg
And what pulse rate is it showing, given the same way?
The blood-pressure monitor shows 93 bpm
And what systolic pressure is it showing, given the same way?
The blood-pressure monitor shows 137 mmHg
